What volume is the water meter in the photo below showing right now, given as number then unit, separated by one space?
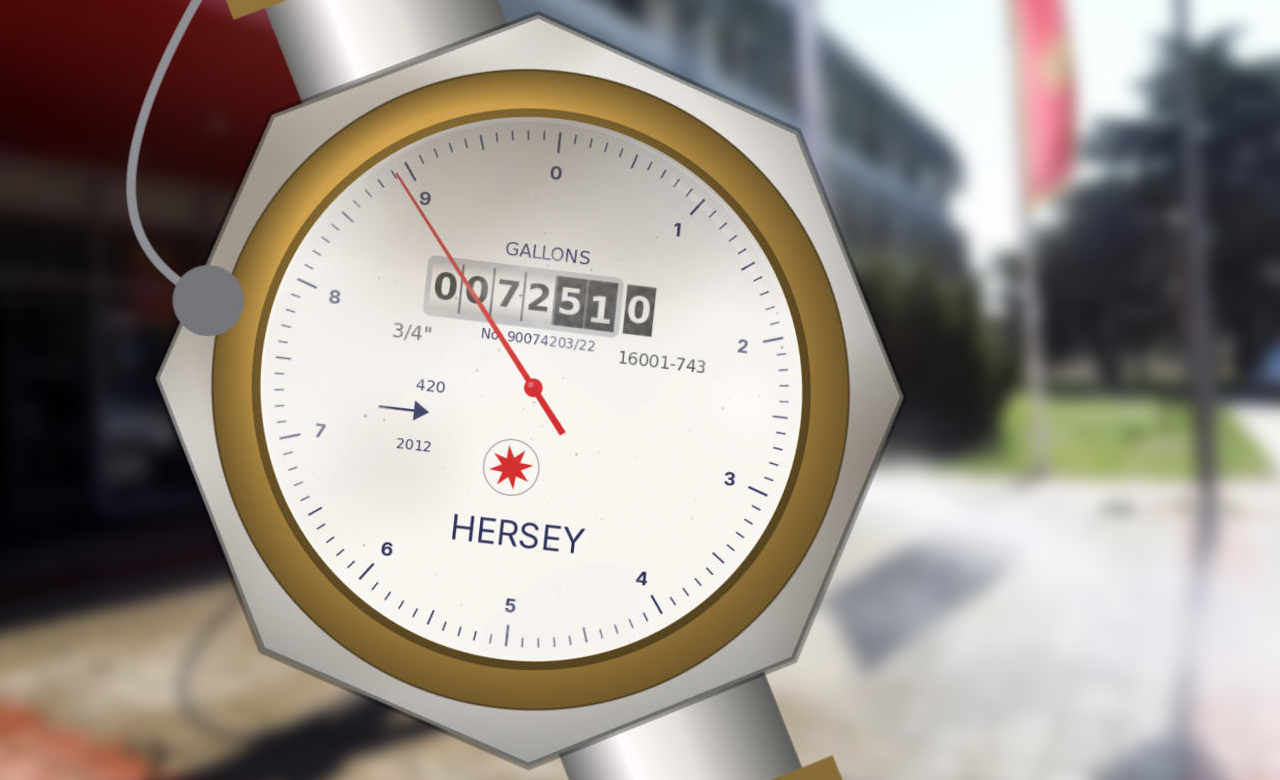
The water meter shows 72508.9 gal
